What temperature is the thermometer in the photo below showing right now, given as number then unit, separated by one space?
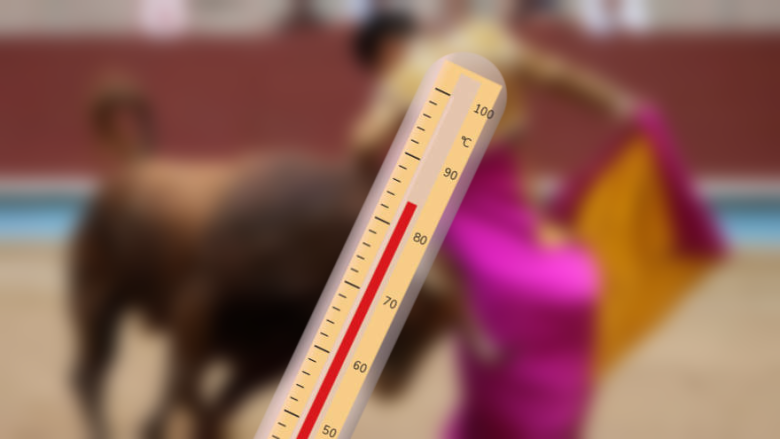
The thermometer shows 84 °C
